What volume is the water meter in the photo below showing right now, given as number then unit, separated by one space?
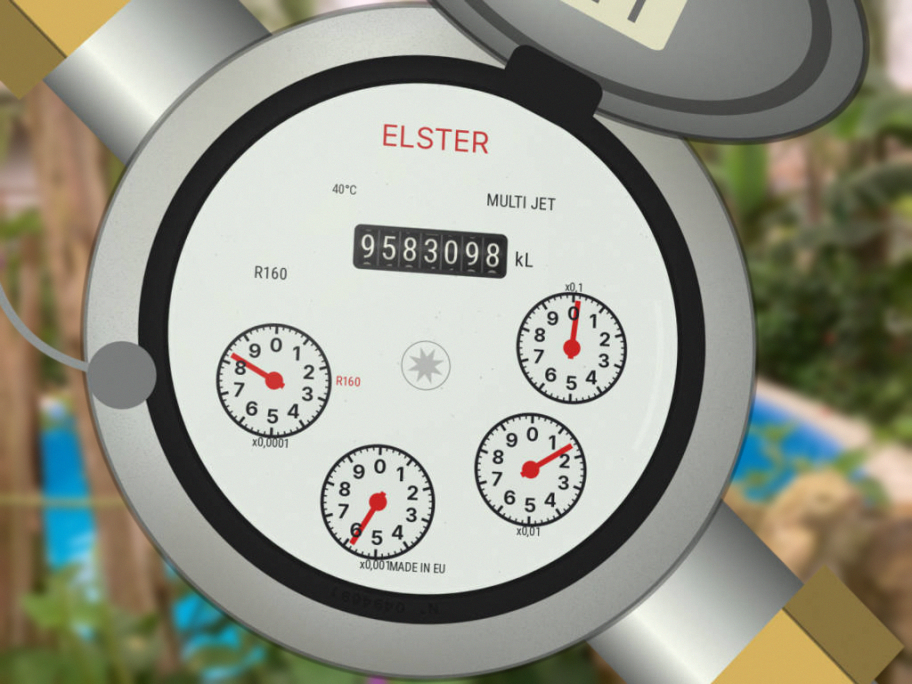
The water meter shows 9583098.0158 kL
